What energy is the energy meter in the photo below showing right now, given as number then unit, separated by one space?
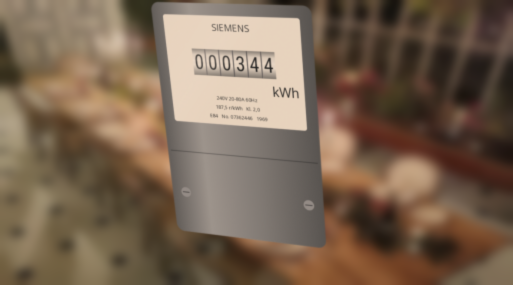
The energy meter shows 344 kWh
